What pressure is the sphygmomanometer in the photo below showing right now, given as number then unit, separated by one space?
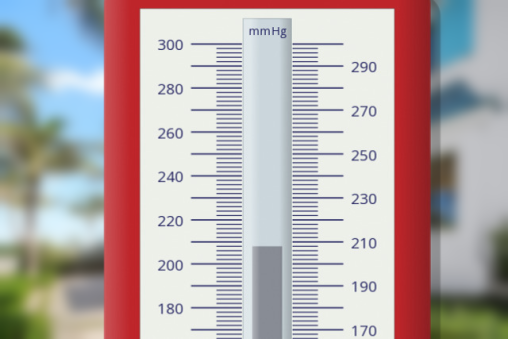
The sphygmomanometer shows 208 mmHg
